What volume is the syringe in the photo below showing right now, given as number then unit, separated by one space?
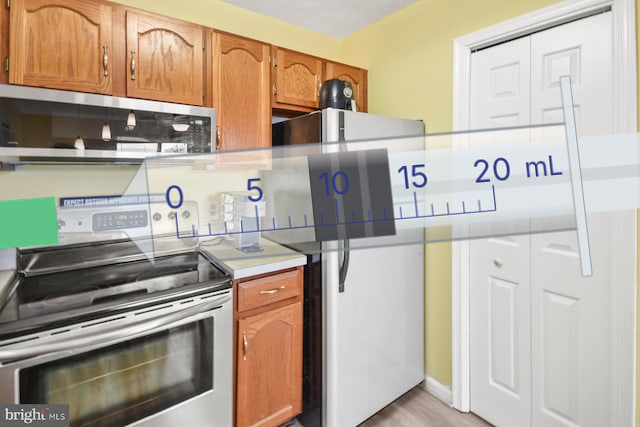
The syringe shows 8.5 mL
